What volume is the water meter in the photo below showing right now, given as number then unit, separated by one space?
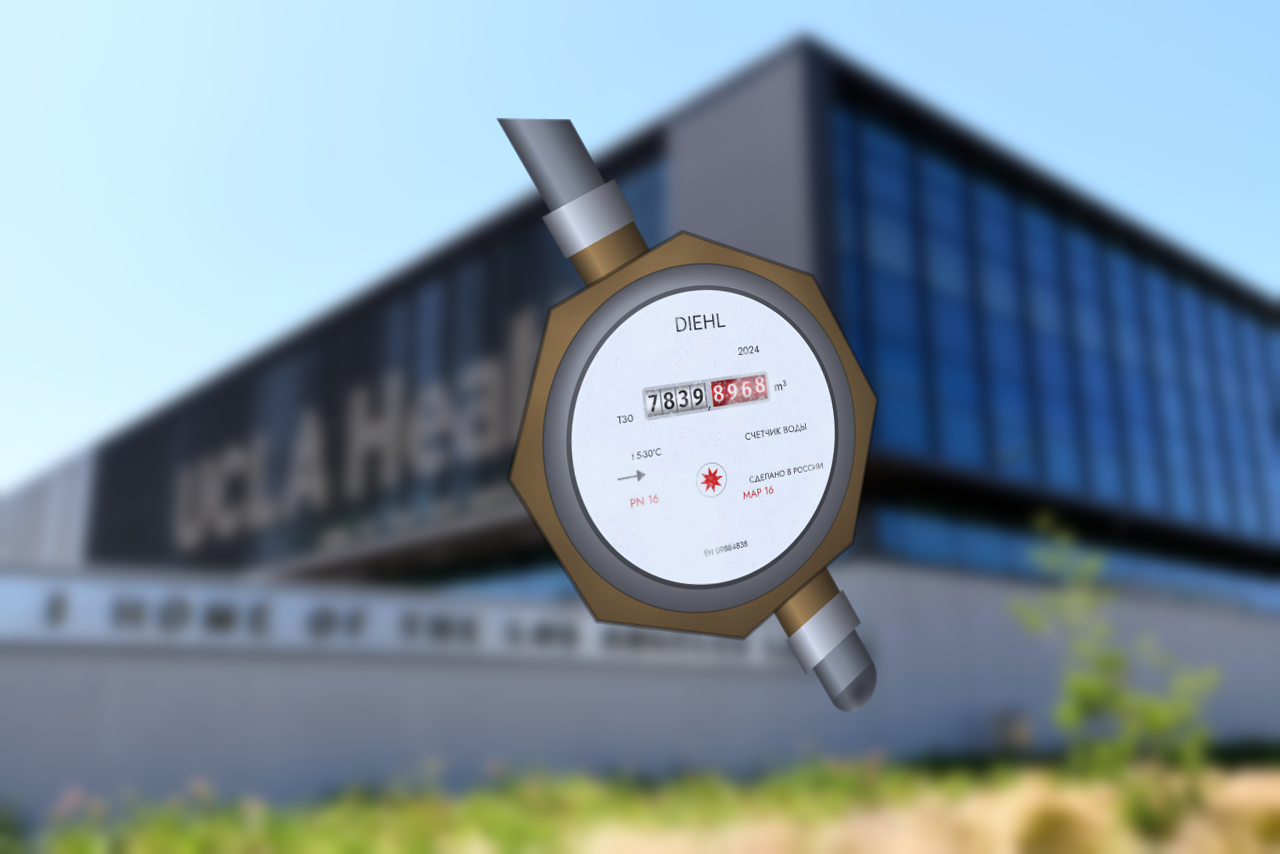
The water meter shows 7839.8968 m³
